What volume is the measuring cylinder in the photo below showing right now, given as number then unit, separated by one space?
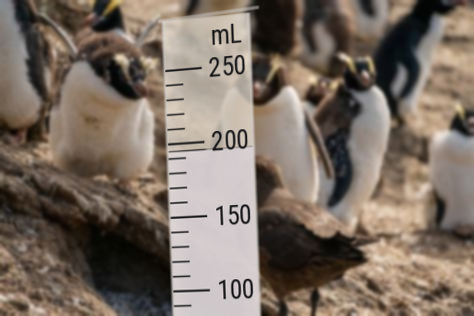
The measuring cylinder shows 195 mL
